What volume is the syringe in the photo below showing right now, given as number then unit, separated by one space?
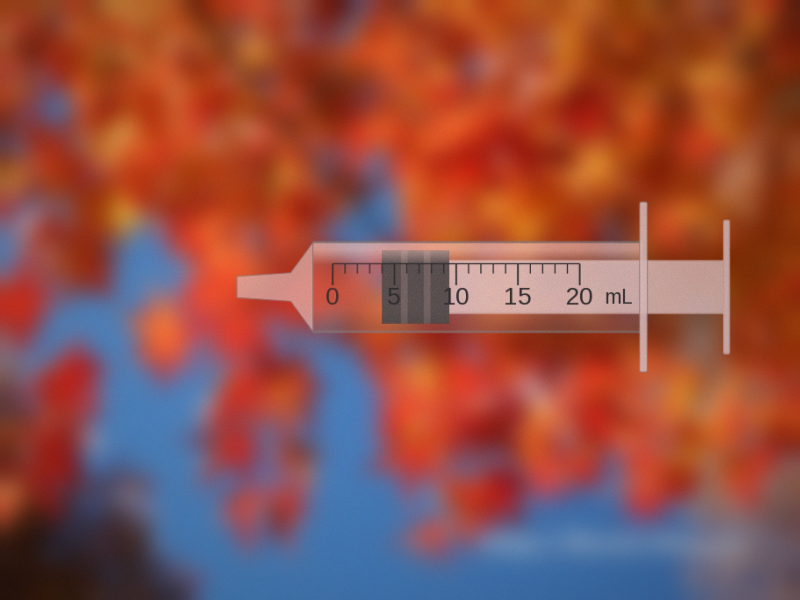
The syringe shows 4 mL
